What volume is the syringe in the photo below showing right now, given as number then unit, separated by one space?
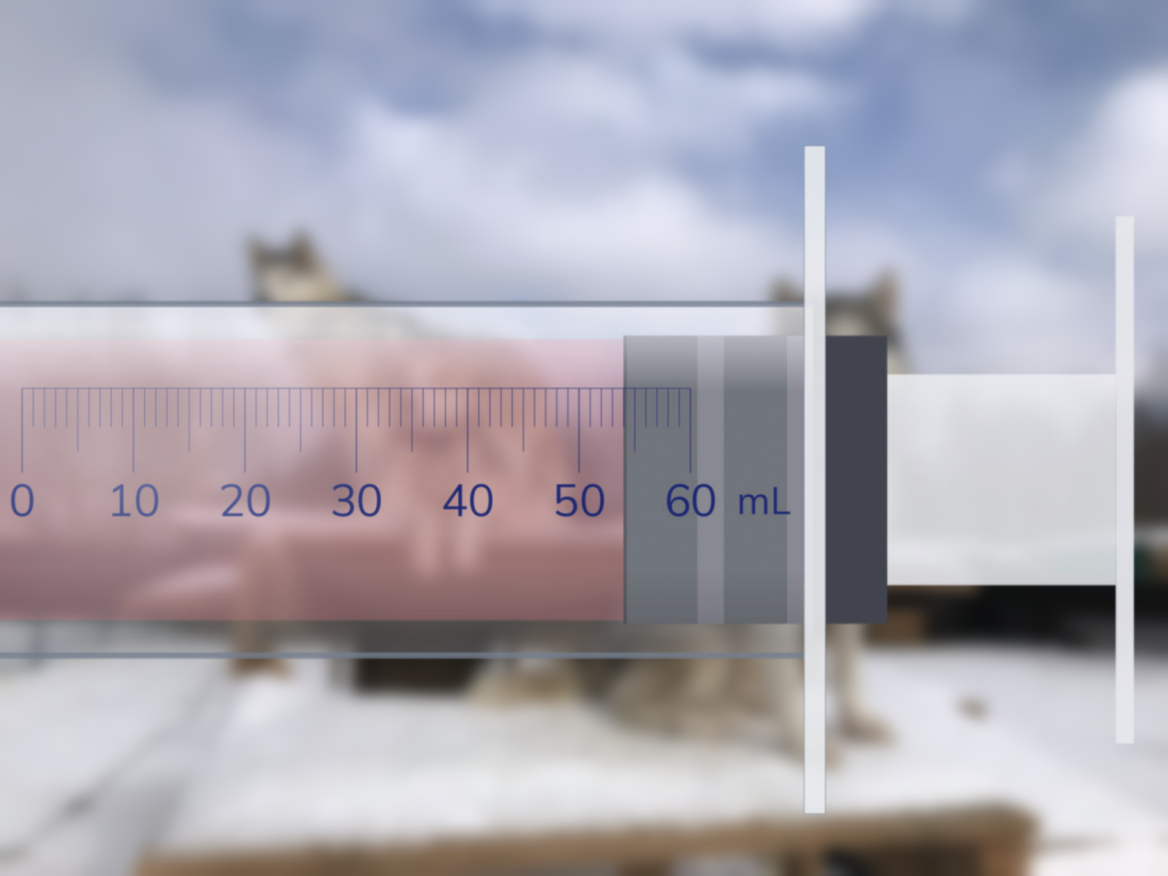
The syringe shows 54 mL
